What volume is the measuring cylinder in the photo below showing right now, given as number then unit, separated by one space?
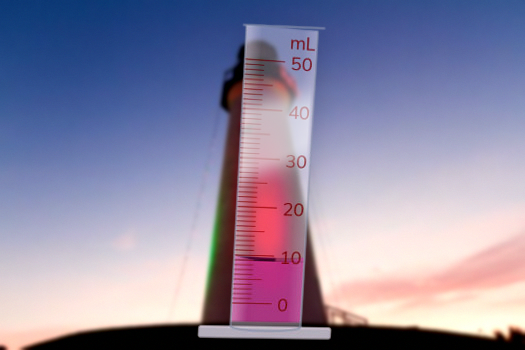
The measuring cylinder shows 9 mL
